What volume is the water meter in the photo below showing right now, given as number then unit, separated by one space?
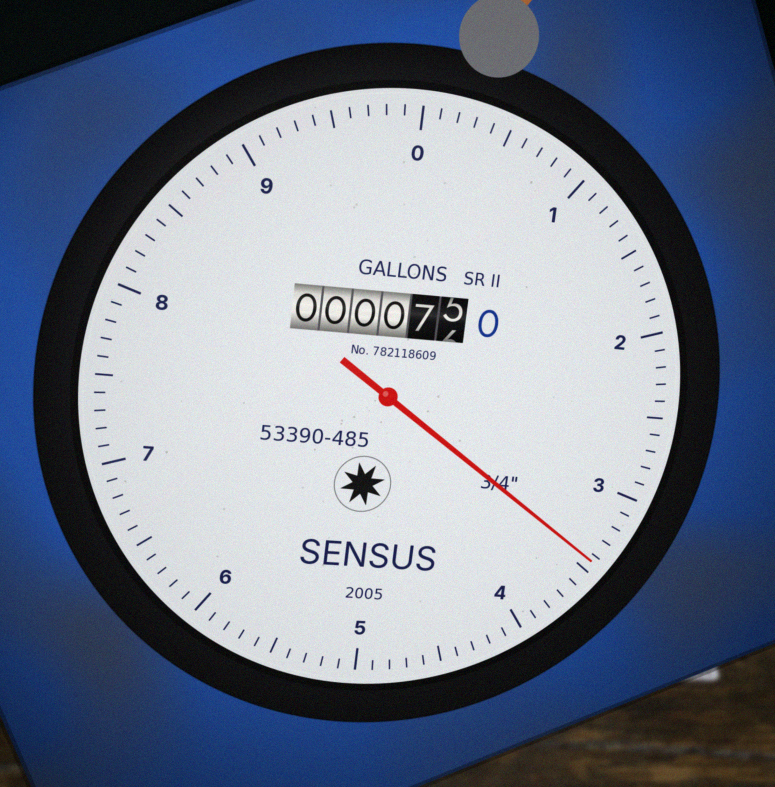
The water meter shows 753.4 gal
